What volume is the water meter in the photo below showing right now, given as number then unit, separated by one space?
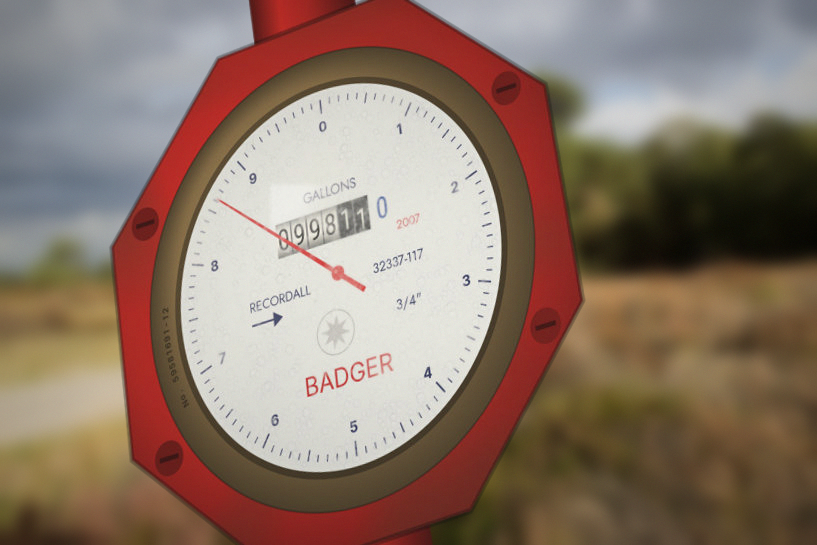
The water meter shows 998108.6 gal
